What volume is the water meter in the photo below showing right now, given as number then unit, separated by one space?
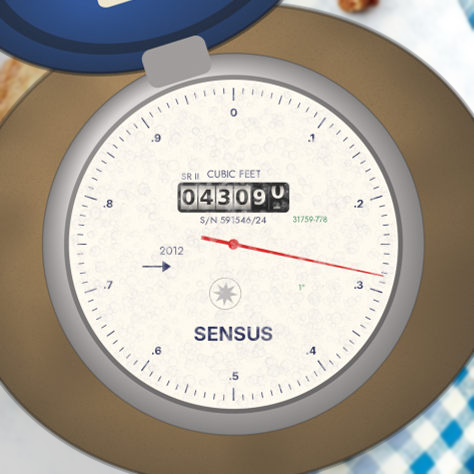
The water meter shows 43090.28 ft³
